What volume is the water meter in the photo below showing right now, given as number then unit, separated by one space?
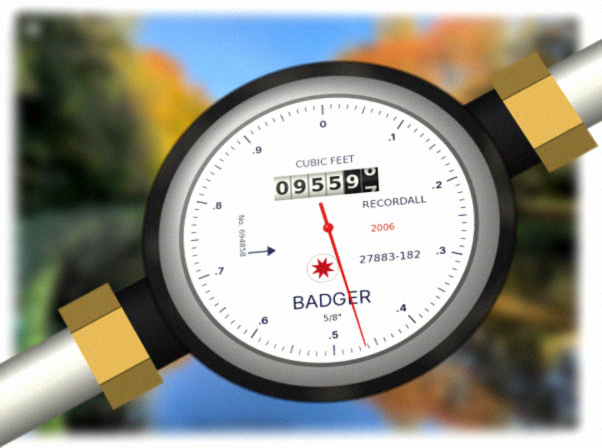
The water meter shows 95596.46 ft³
